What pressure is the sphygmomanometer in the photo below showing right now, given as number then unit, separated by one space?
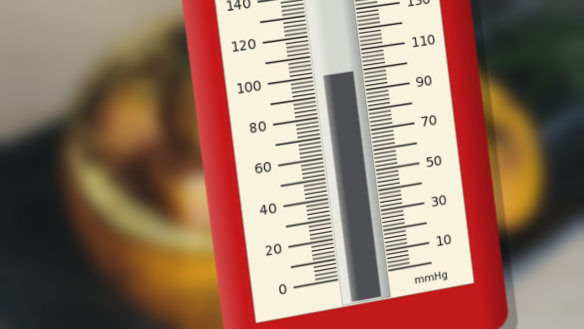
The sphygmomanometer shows 100 mmHg
